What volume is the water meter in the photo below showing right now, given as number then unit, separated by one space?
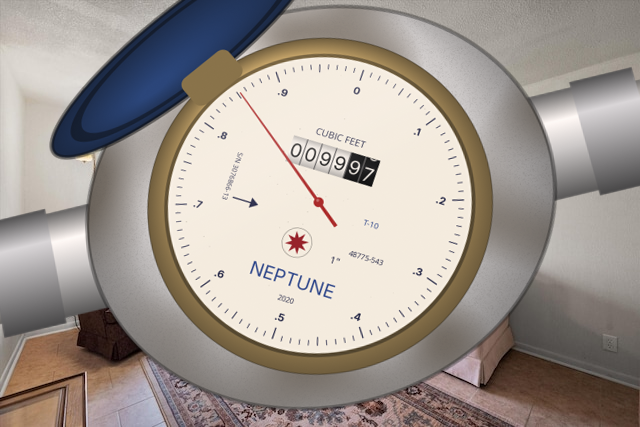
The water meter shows 9996.85 ft³
